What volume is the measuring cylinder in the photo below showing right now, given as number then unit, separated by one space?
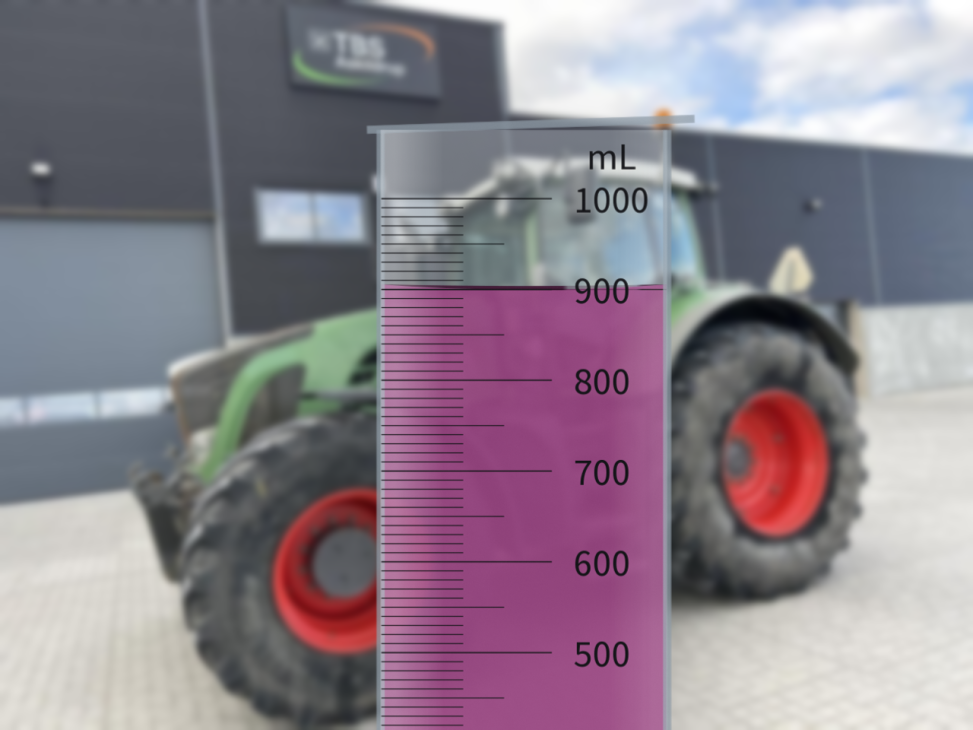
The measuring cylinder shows 900 mL
